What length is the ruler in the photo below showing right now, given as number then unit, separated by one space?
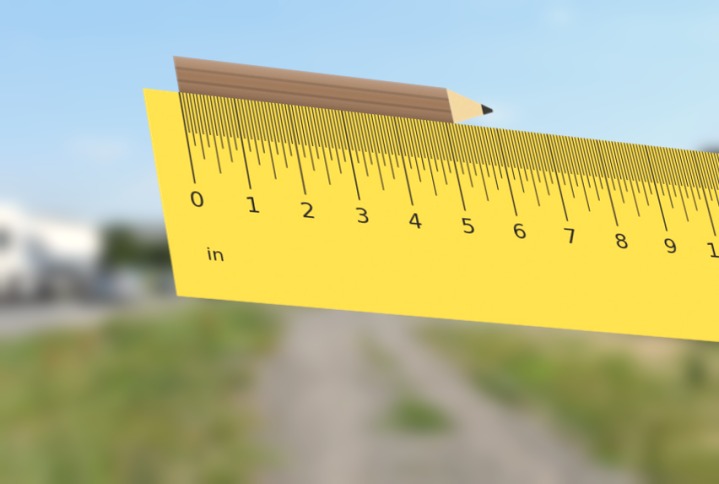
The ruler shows 6 in
